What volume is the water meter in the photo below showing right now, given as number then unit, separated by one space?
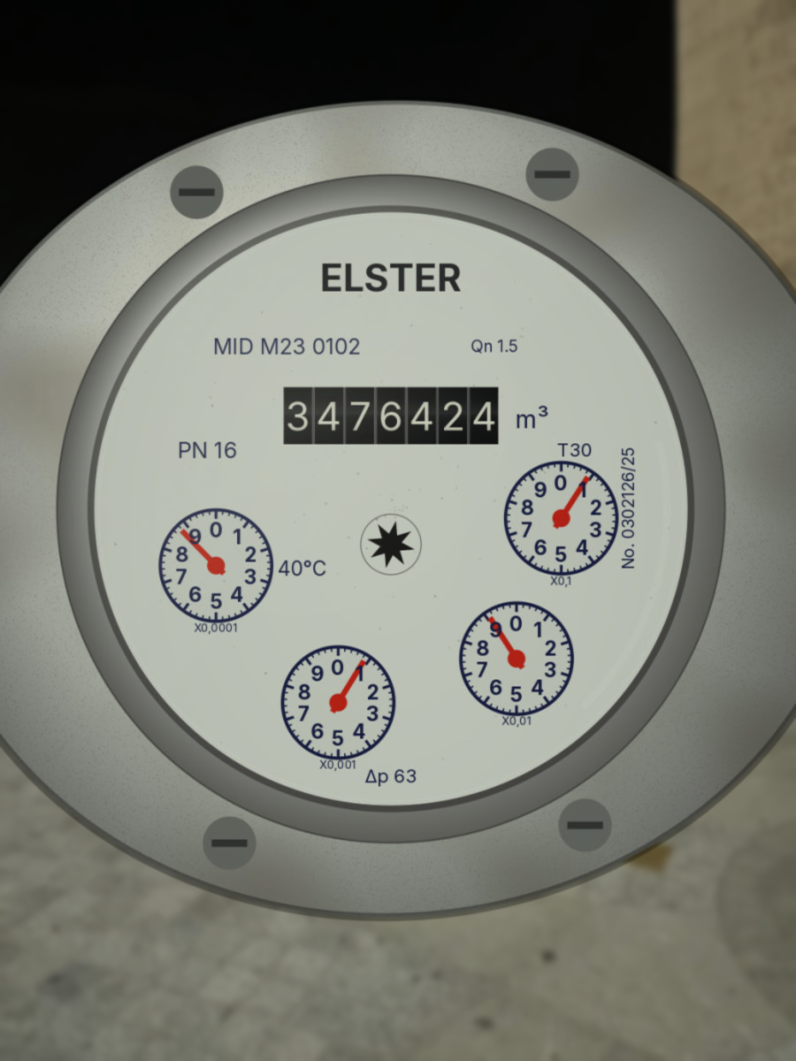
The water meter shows 3476424.0908 m³
